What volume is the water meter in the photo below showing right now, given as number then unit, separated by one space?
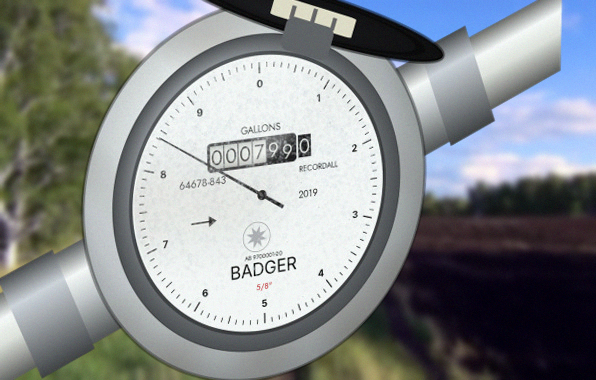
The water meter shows 7988.4 gal
